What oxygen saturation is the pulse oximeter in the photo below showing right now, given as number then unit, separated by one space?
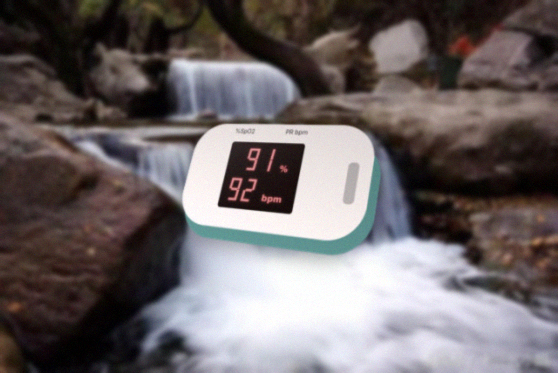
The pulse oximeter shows 91 %
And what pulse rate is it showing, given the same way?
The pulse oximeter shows 92 bpm
